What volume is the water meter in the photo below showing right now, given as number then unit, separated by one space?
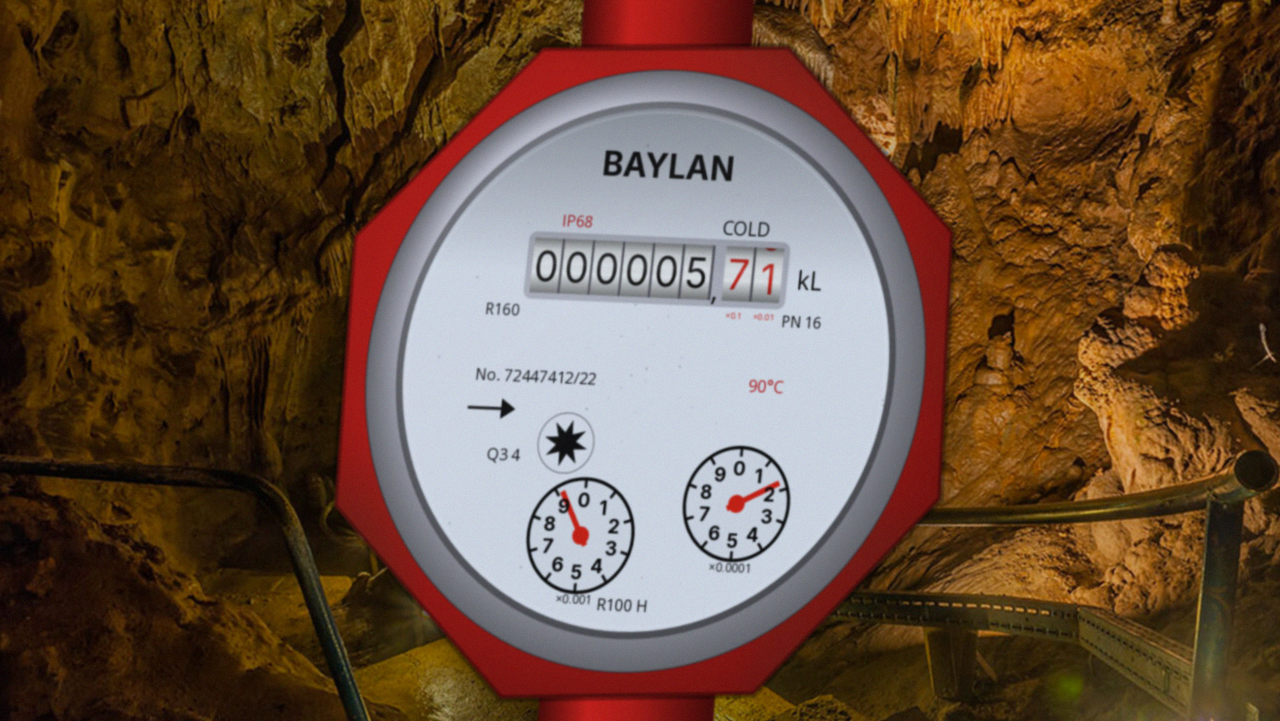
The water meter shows 5.7091 kL
